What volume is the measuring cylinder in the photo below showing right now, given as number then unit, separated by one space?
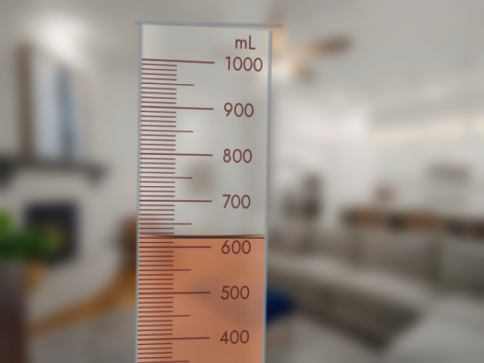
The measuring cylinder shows 620 mL
